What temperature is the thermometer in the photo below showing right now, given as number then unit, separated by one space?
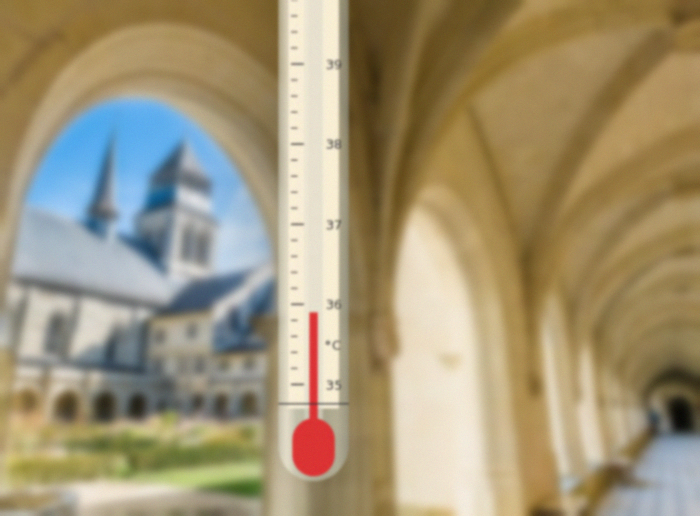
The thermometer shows 35.9 °C
